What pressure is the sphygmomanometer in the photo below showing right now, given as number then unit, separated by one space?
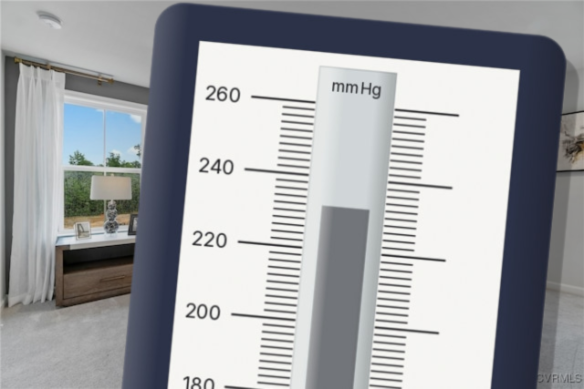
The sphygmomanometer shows 232 mmHg
